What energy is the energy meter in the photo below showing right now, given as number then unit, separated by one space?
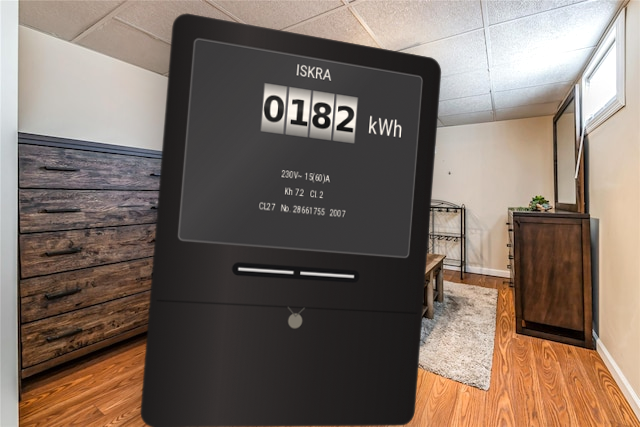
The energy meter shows 182 kWh
